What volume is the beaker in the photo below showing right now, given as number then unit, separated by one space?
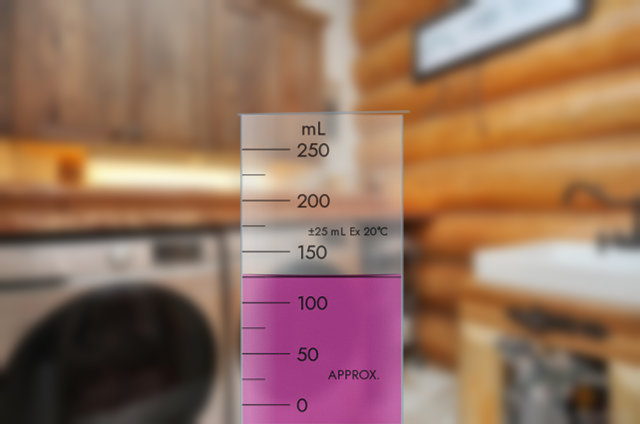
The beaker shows 125 mL
